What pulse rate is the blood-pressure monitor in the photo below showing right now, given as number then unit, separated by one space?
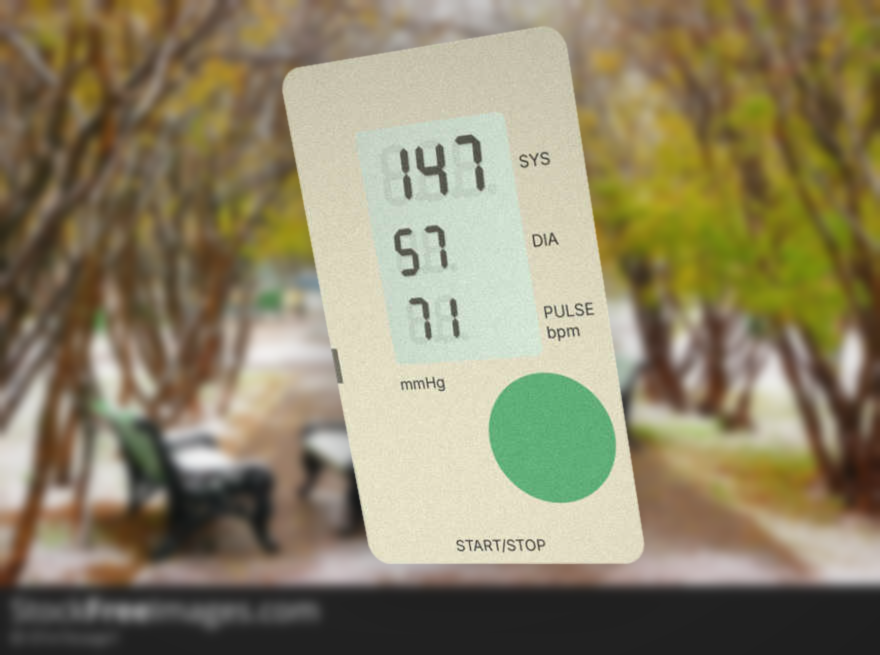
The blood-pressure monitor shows 71 bpm
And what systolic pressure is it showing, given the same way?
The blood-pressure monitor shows 147 mmHg
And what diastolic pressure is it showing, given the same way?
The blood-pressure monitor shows 57 mmHg
